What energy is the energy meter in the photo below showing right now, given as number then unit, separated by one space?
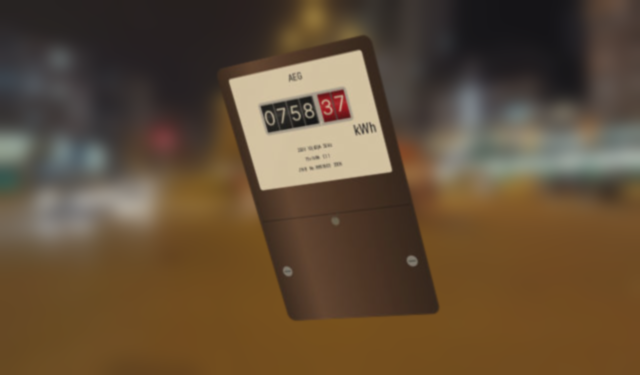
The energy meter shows 758.37 kWh
